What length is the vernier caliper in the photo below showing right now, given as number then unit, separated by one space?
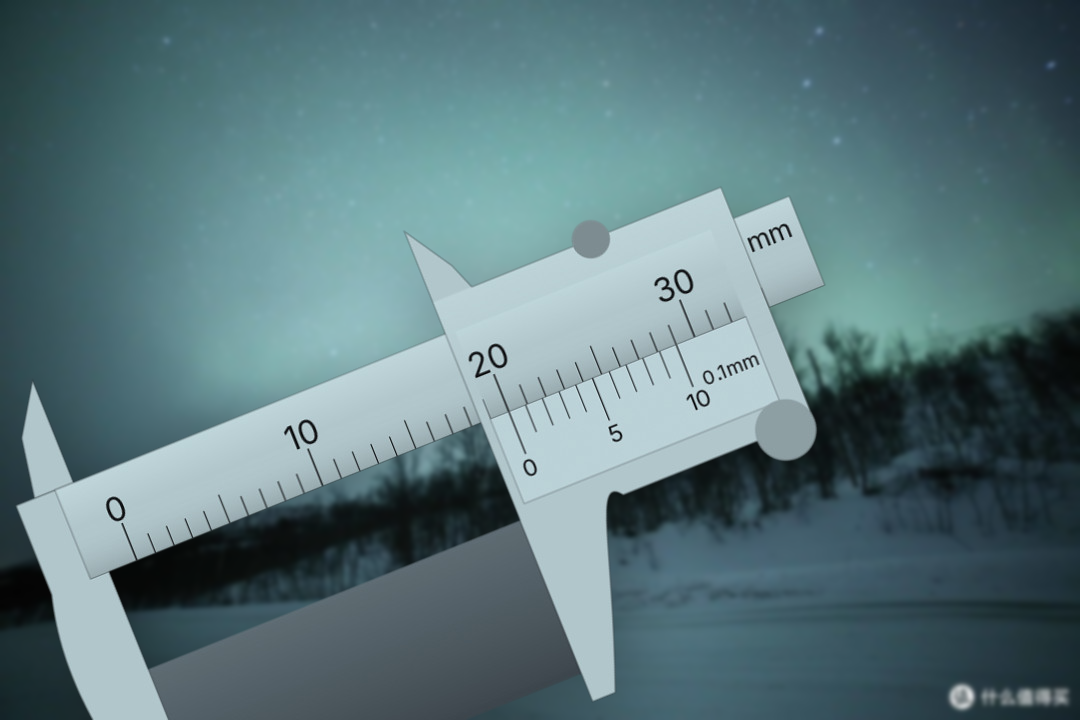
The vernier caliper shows 20.0 mm
